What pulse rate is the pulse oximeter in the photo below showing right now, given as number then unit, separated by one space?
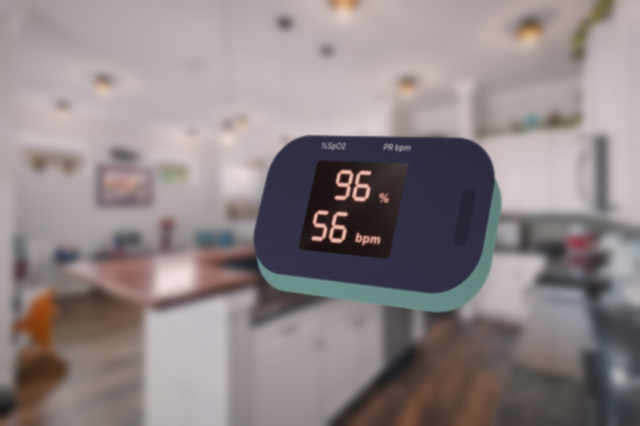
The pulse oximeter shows 56 bpm
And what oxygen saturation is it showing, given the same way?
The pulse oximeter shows 96 %
